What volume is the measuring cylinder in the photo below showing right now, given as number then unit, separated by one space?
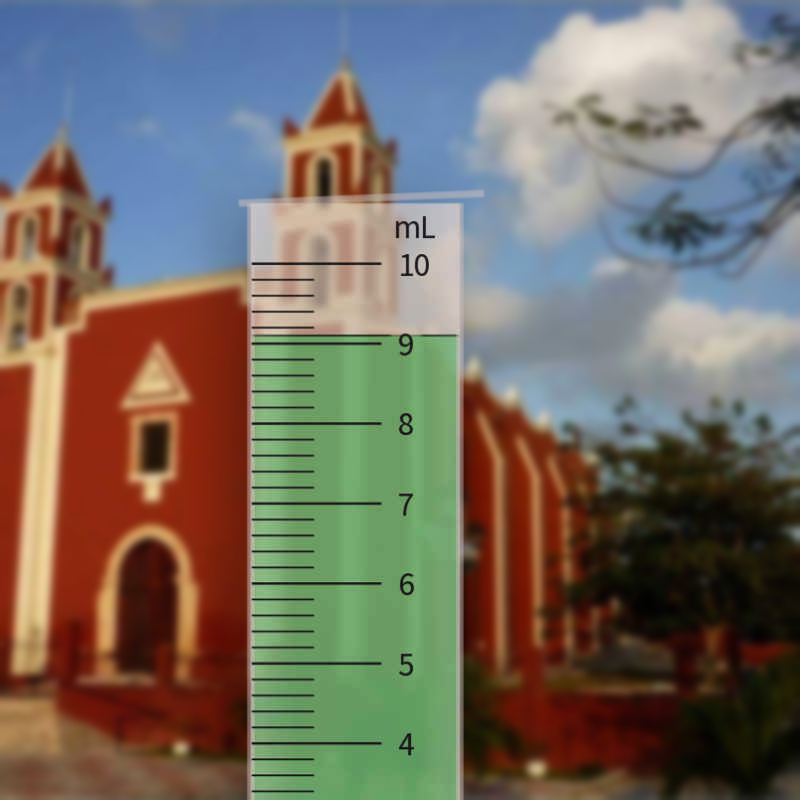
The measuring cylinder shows 9.1 mL
